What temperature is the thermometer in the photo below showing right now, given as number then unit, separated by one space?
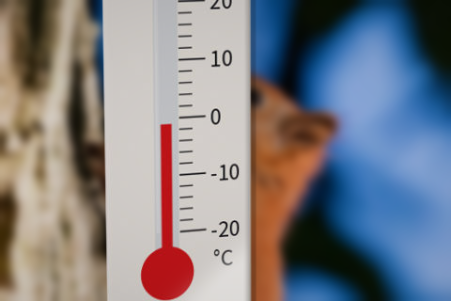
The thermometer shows -1 °C
